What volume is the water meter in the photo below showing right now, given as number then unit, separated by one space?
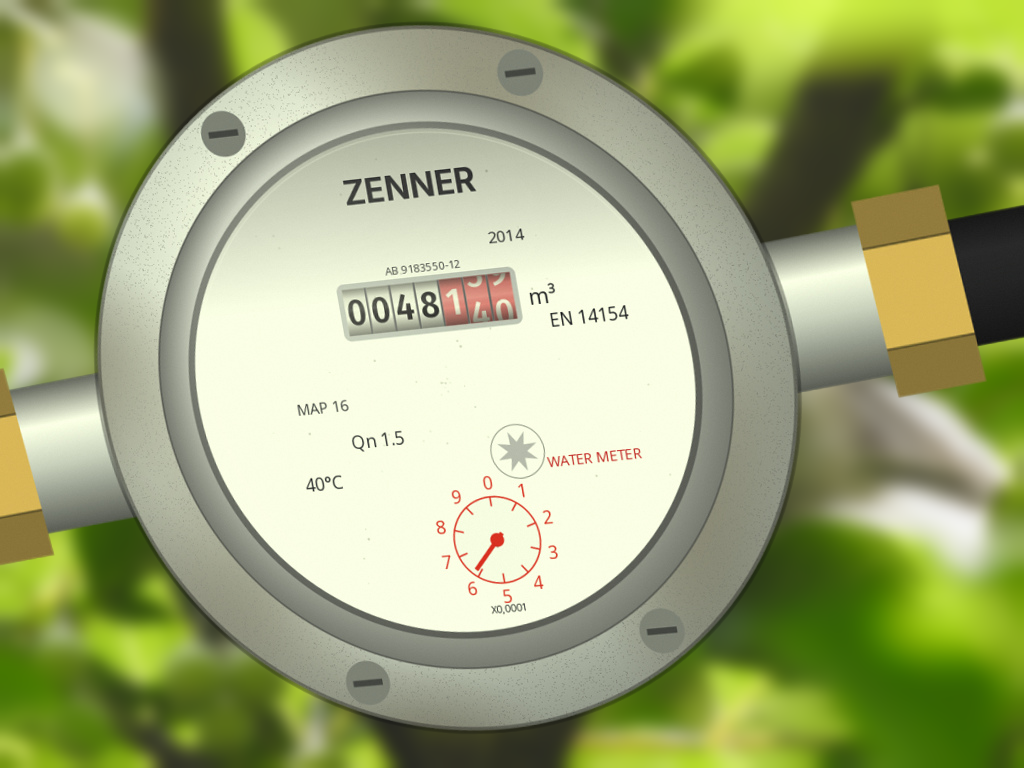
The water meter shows 48.1396 m³
